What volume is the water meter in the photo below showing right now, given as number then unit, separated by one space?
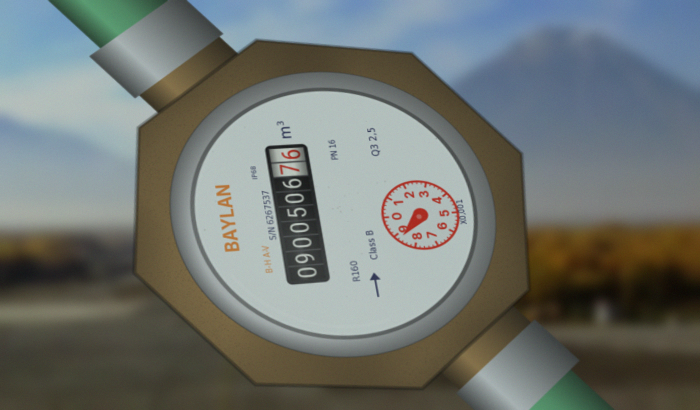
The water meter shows 900506.758 m³
